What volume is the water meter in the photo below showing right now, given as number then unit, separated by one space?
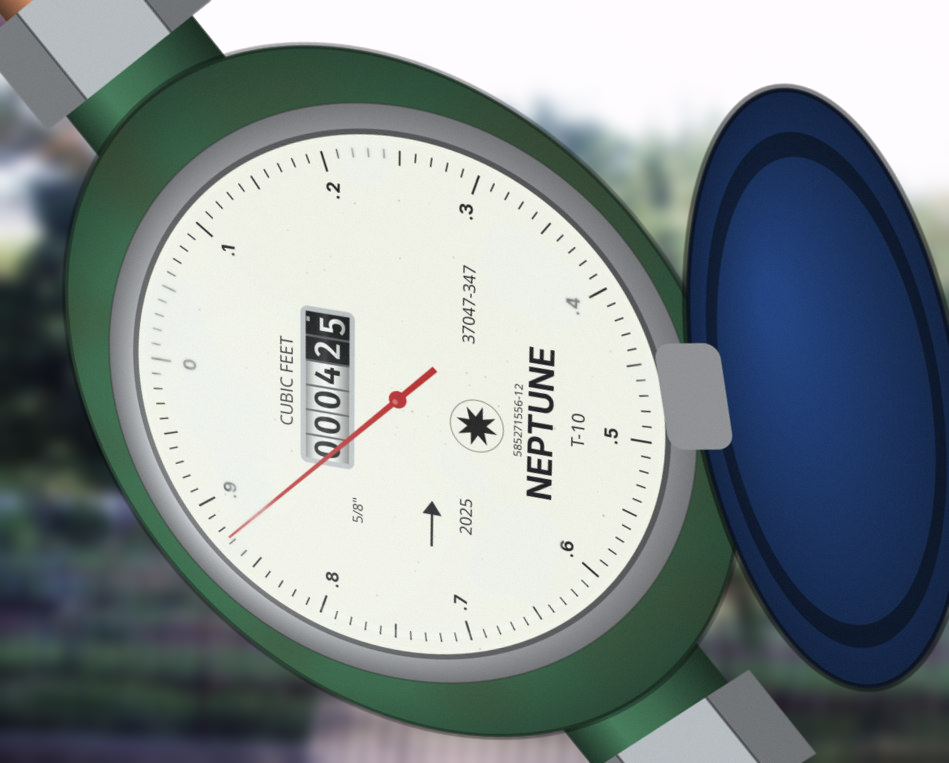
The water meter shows 424.87 ft³
